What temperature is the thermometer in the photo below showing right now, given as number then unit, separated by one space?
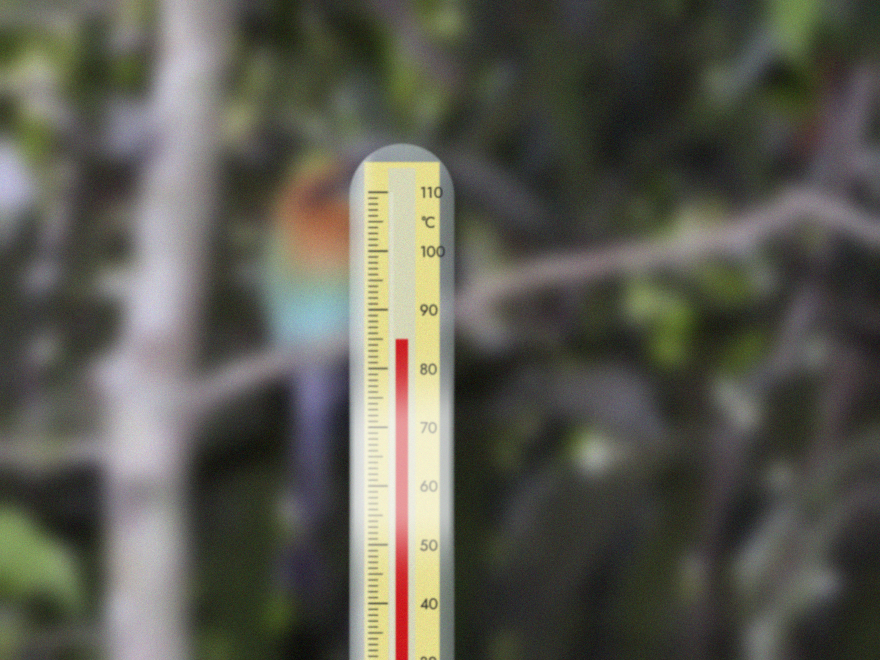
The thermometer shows 85 °C
